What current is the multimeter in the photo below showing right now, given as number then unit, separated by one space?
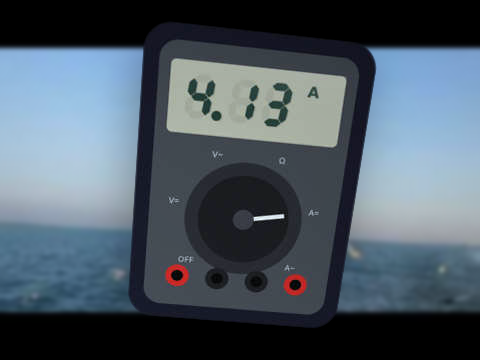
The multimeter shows 4.13 A
